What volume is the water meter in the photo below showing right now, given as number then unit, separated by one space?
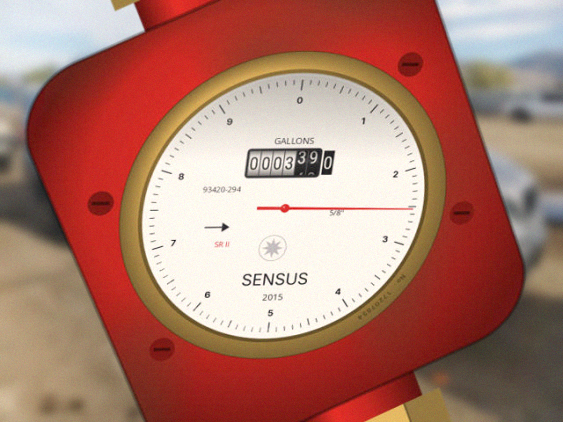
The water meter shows 3392.5 gal
